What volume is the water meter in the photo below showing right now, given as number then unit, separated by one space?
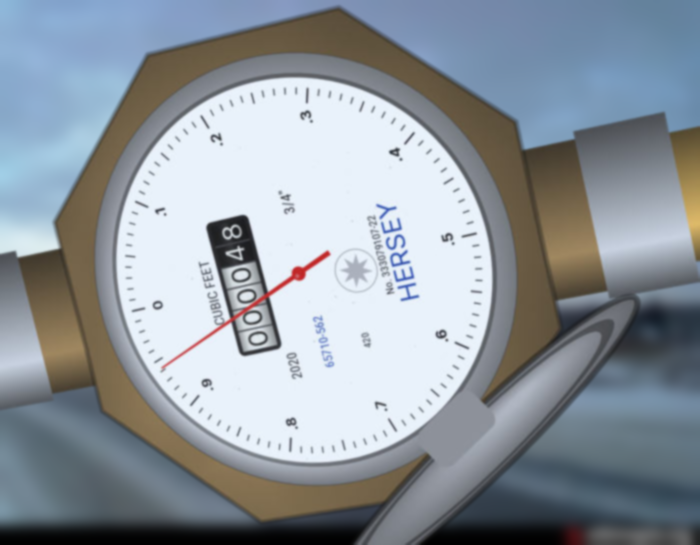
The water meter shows 47.94 ft³
